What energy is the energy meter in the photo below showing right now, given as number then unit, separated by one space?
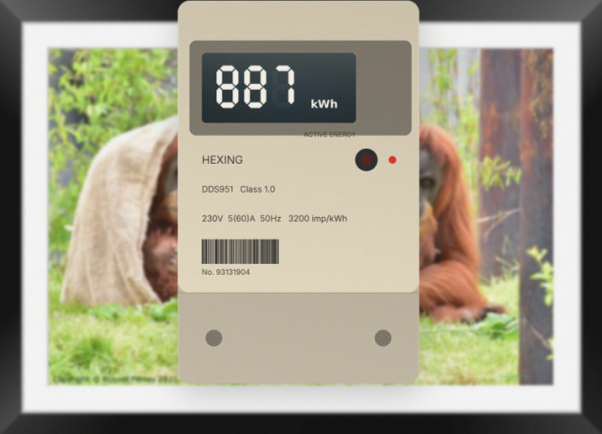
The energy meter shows 887 kWh
